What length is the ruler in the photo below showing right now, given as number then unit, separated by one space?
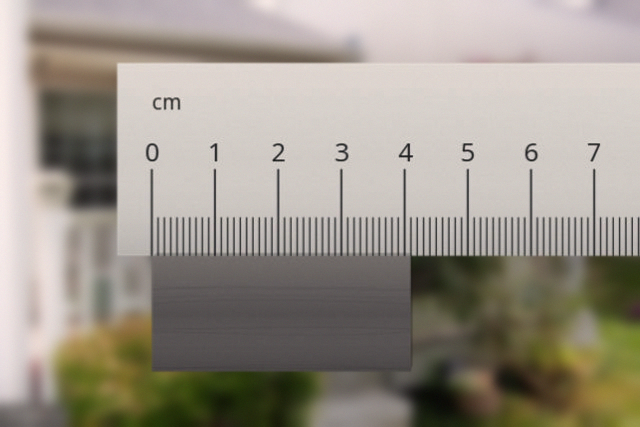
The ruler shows 4.1 cm
